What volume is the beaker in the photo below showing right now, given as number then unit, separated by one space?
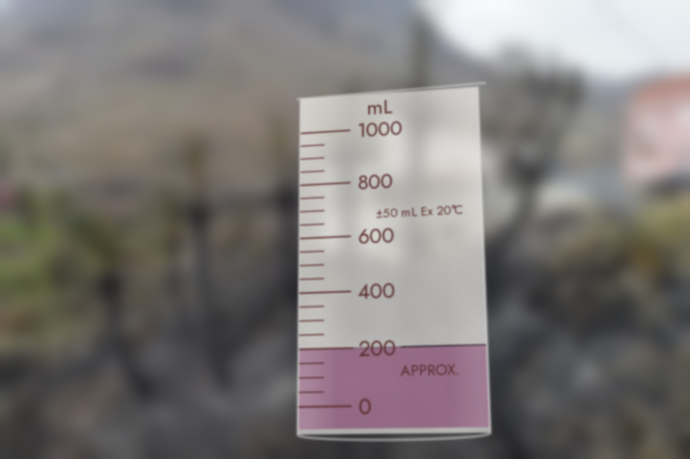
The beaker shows 200 mL
